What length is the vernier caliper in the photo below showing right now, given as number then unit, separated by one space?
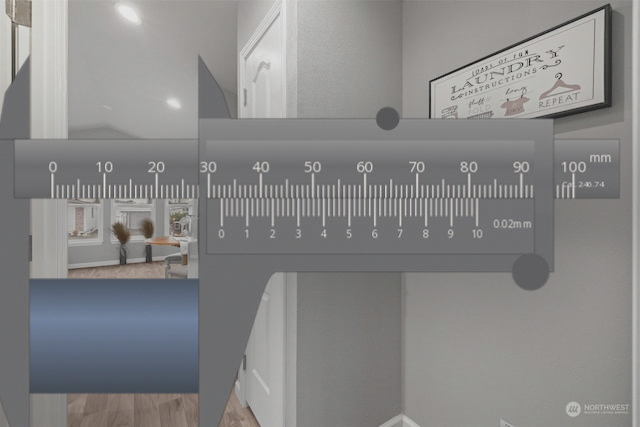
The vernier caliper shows 32.5 mm
